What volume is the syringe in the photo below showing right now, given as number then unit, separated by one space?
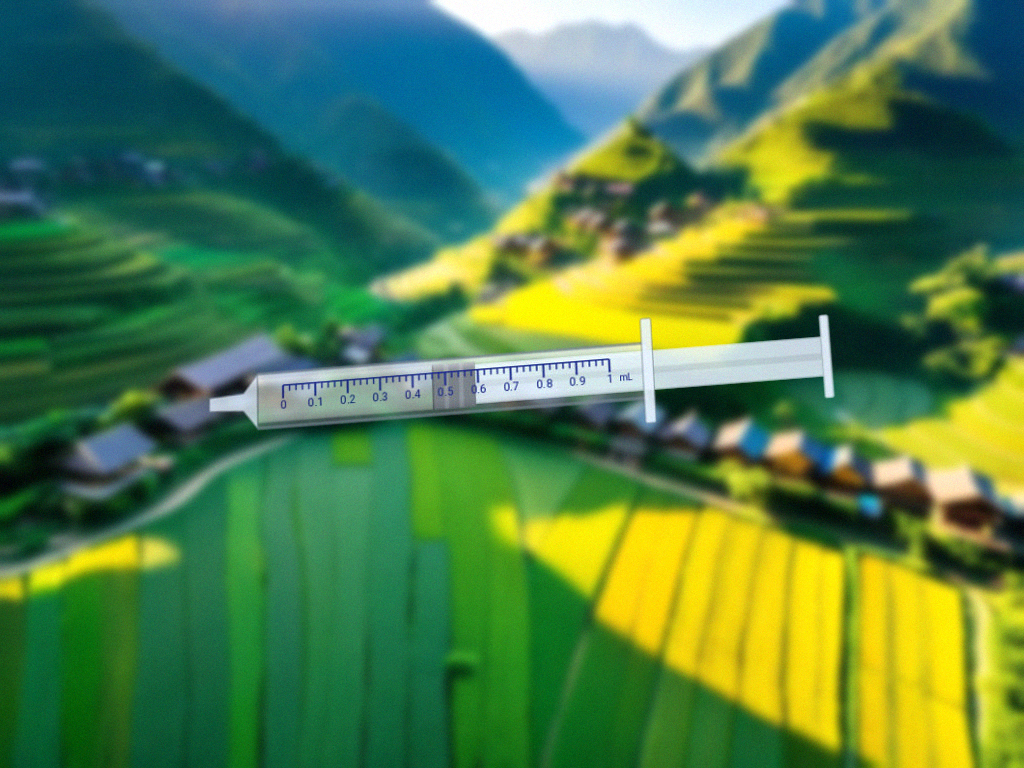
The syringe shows 0.46 mL
